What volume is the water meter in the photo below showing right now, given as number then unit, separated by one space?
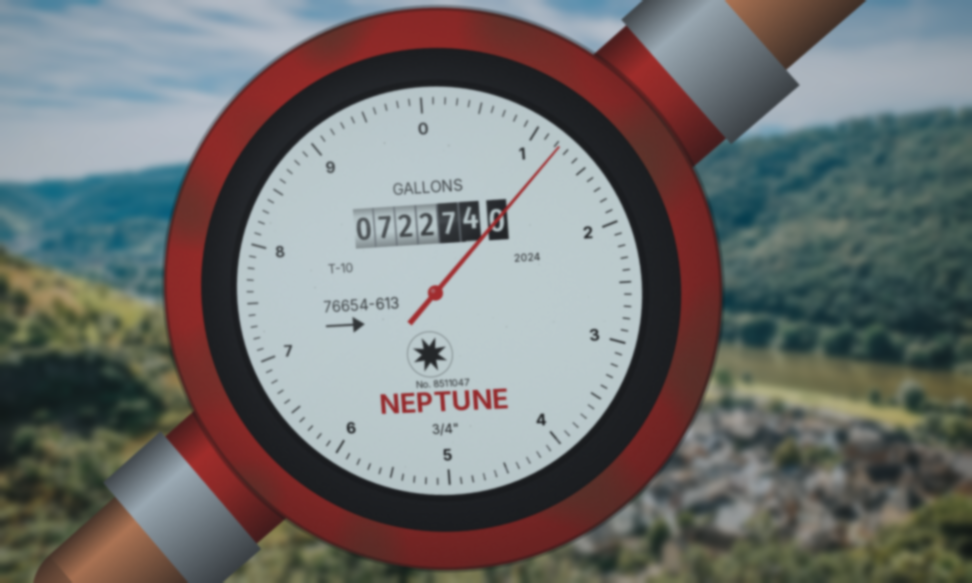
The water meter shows 722741.2 gal
